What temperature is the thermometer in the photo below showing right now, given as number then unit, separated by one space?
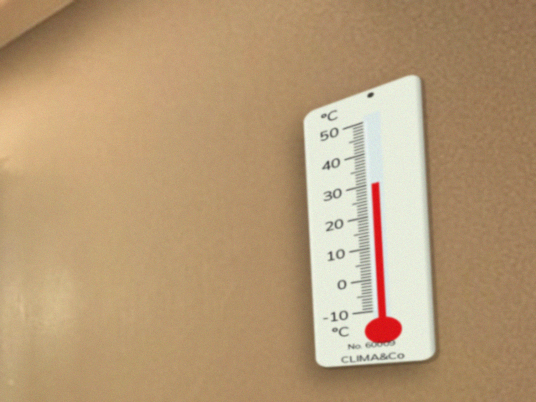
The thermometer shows 30 °C
